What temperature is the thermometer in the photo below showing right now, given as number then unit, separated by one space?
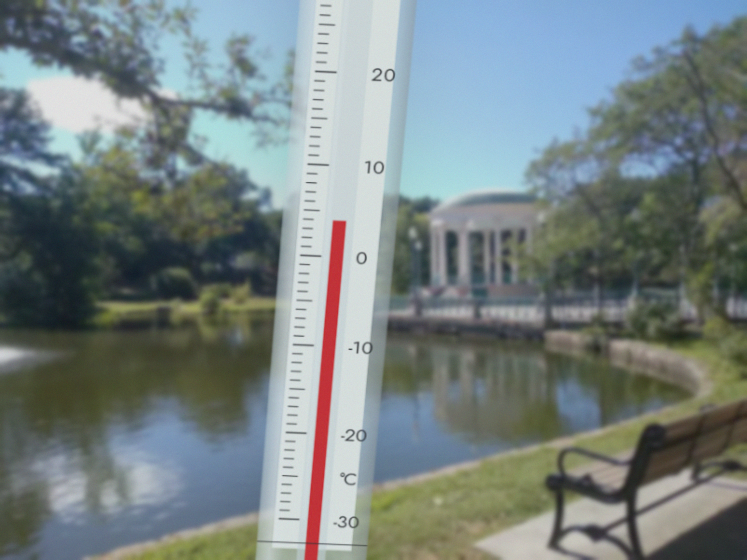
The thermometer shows 4 °C
